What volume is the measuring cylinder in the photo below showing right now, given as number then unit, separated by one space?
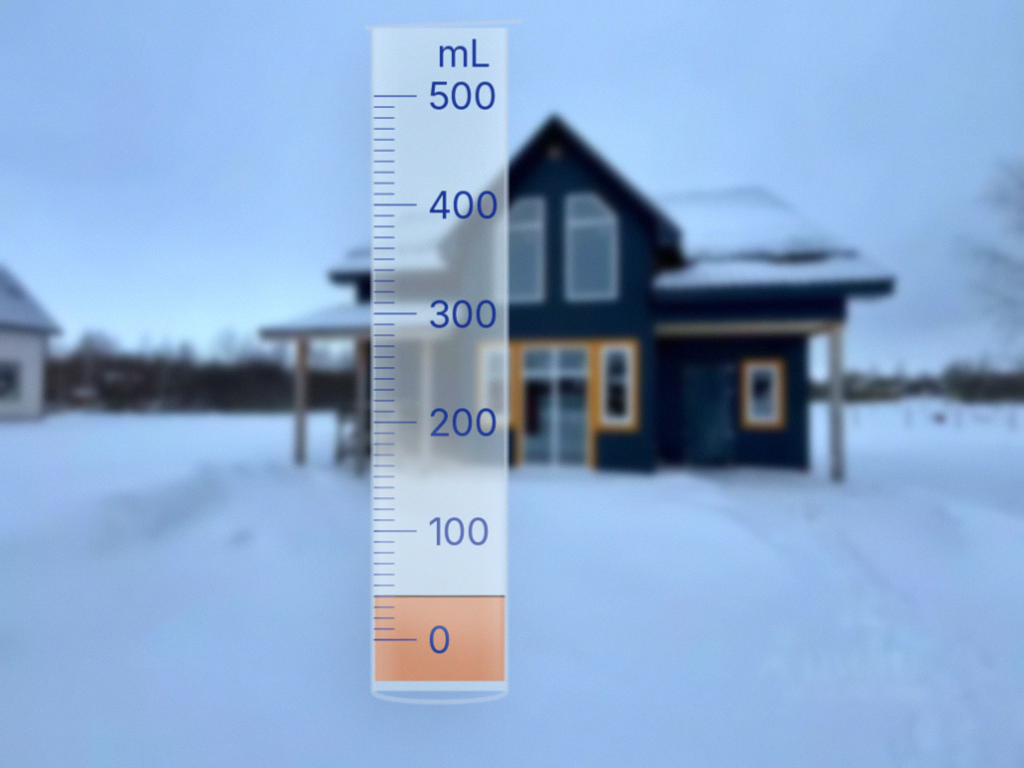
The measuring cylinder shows 40 mL
